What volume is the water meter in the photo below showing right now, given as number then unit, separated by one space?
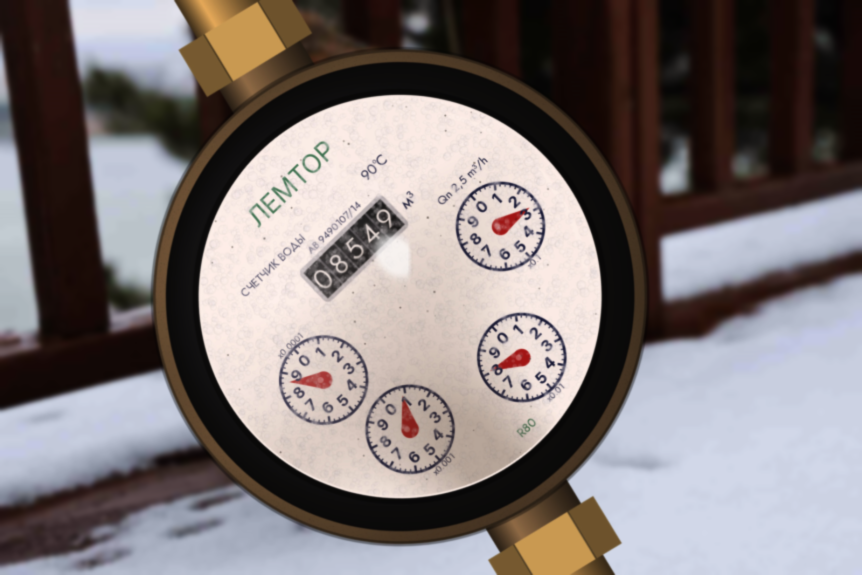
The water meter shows 8549.2808 m³
